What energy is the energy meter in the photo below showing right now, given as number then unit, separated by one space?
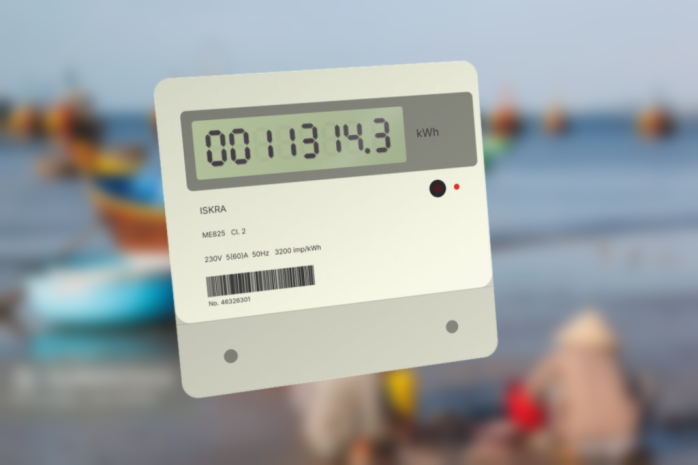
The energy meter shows 11314.3 kWh
